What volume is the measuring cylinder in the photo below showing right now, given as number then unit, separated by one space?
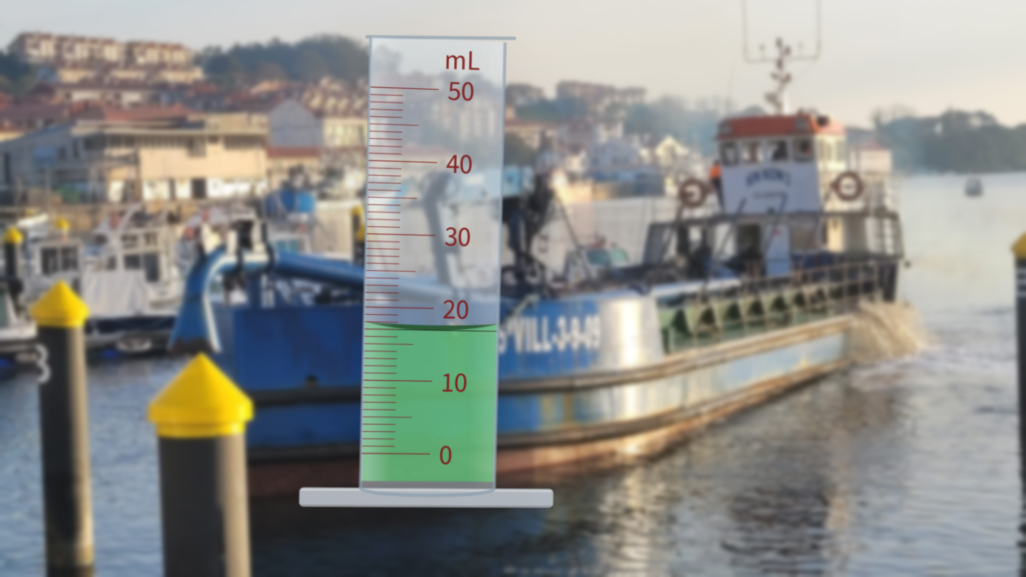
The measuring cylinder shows 17 mL
